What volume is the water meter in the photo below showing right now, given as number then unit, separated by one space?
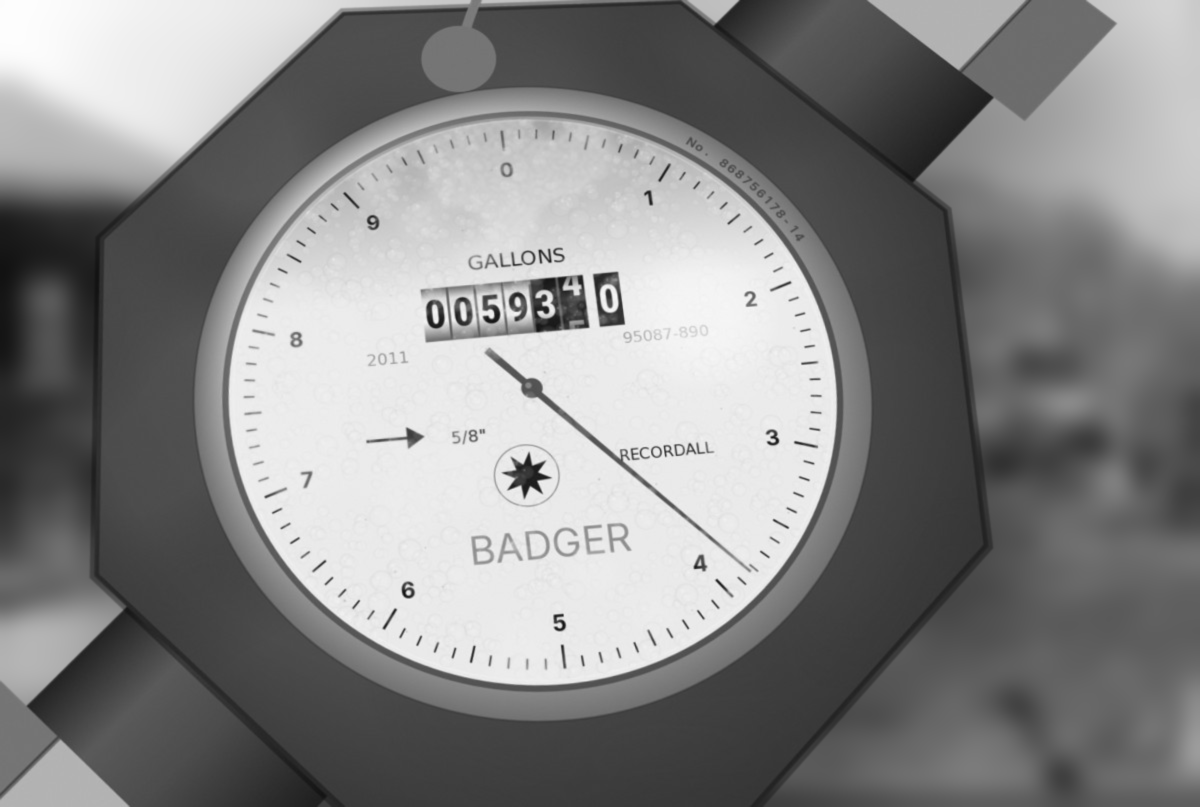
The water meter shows 59343.8 gal
